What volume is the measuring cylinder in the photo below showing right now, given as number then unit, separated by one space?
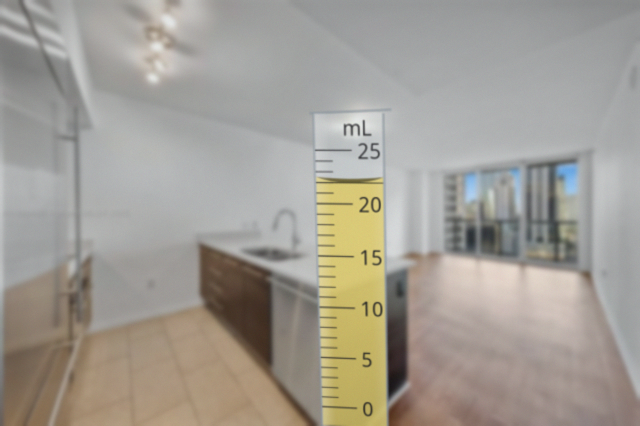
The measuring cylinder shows 22 mL
